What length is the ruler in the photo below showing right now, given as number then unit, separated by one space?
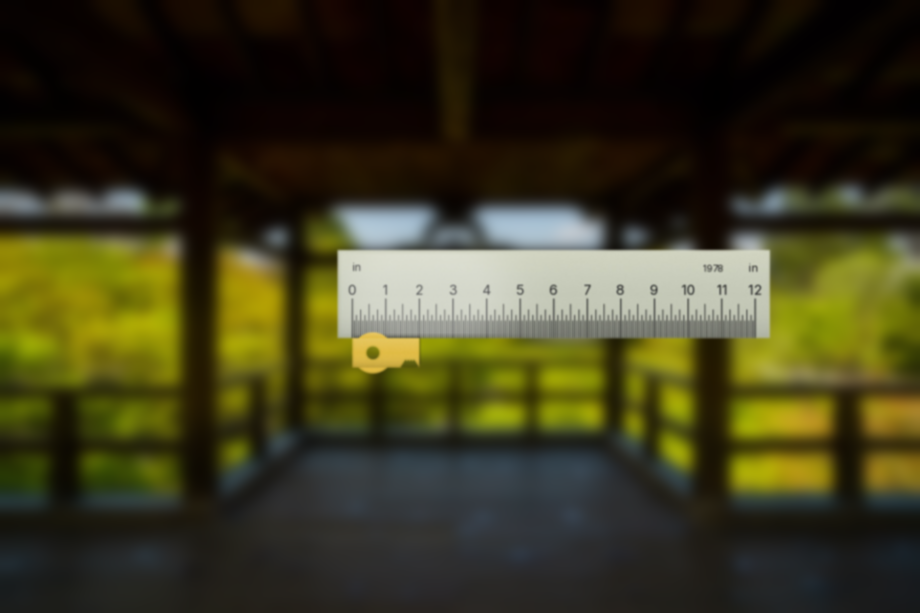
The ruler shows 2 in
